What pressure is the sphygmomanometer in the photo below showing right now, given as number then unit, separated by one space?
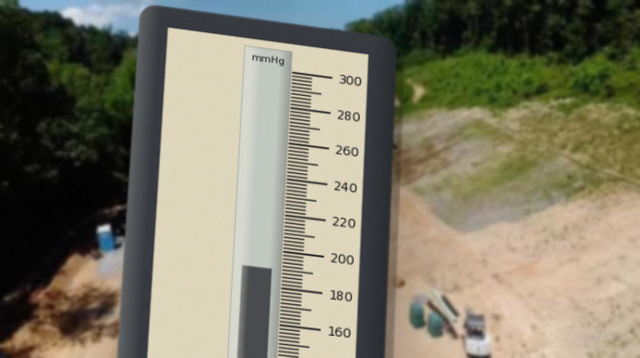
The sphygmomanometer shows 190 mmHg
